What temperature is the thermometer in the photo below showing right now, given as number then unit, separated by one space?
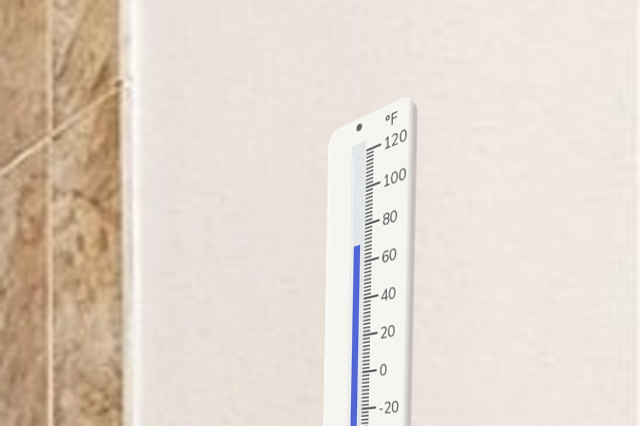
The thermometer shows 70 °F
